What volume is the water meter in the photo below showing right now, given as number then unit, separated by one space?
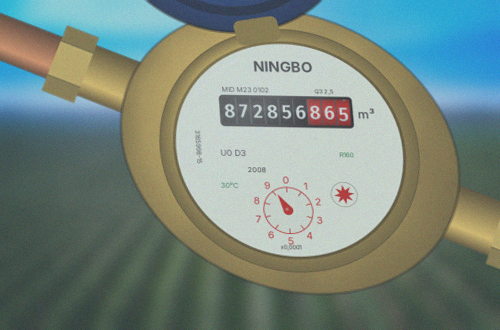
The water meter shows 872856.8649 m³
